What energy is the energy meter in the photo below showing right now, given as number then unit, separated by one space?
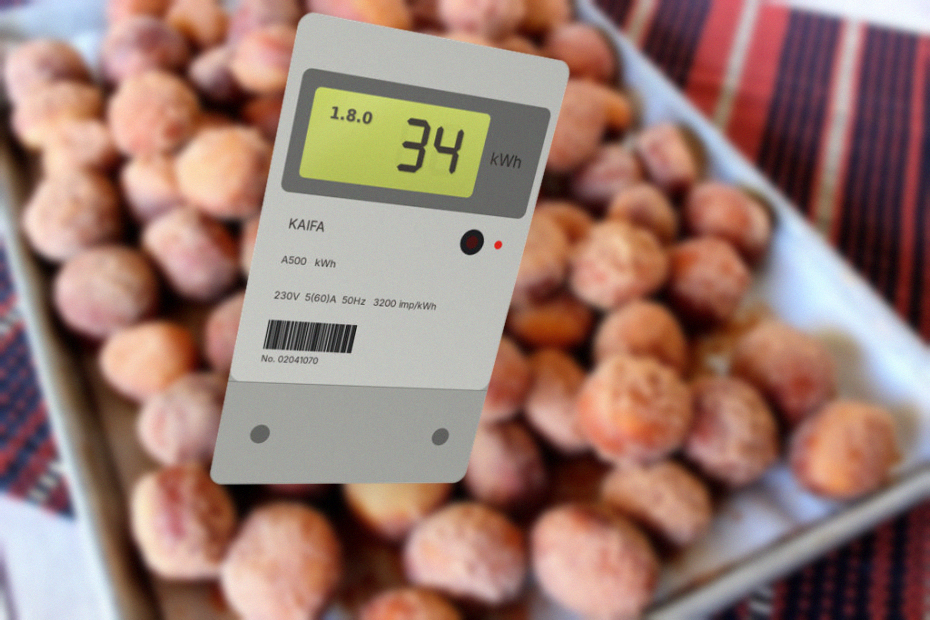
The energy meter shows 34 kWh
